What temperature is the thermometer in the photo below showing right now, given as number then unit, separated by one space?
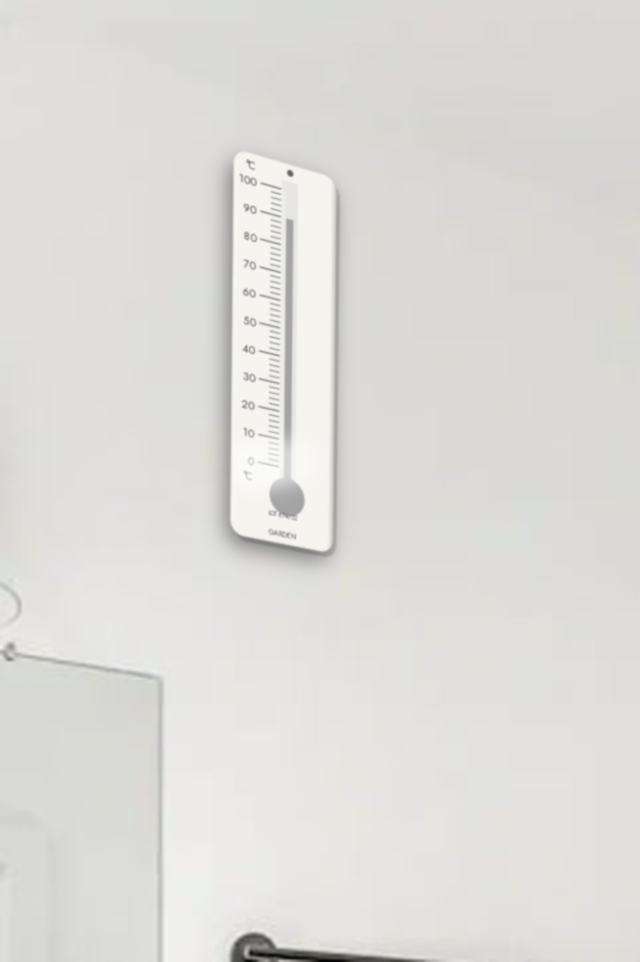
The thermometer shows 90 °C
